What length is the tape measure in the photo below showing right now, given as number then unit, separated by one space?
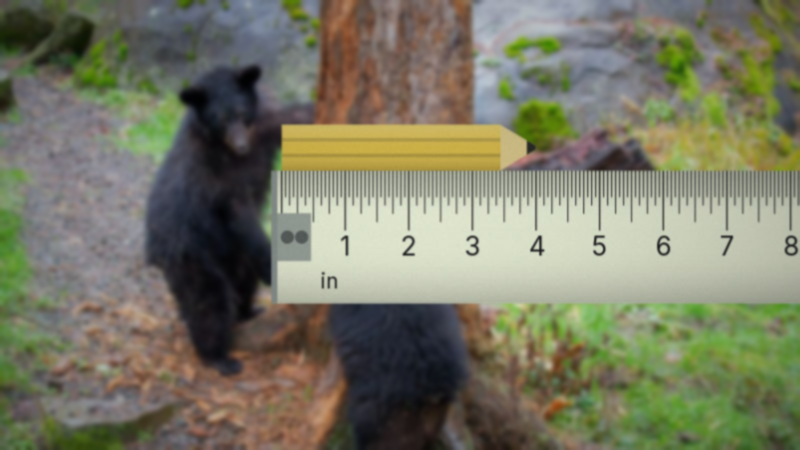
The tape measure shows 4 in
